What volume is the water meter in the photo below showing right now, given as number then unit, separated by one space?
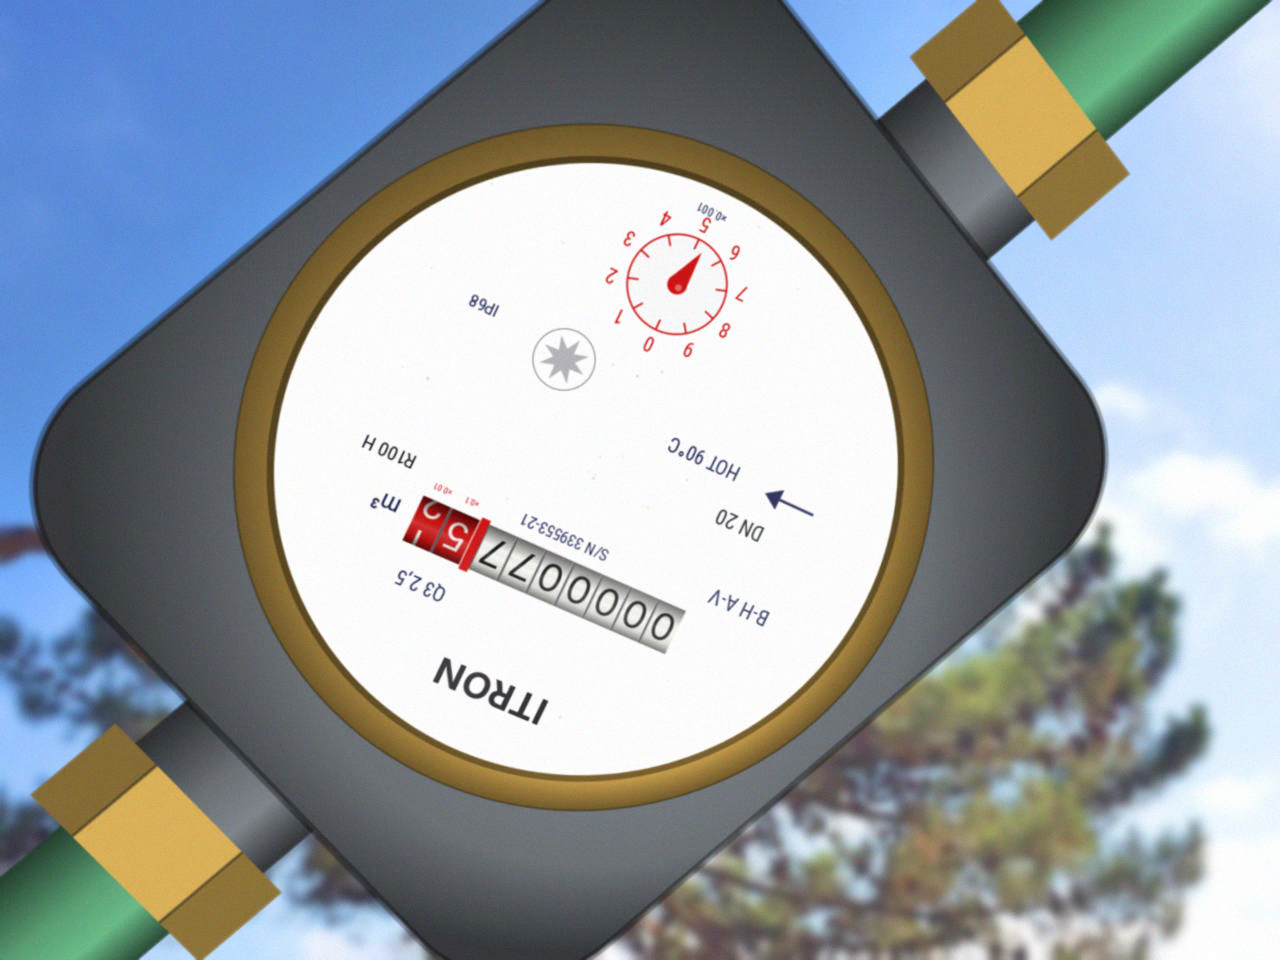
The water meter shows 77.515 m³
